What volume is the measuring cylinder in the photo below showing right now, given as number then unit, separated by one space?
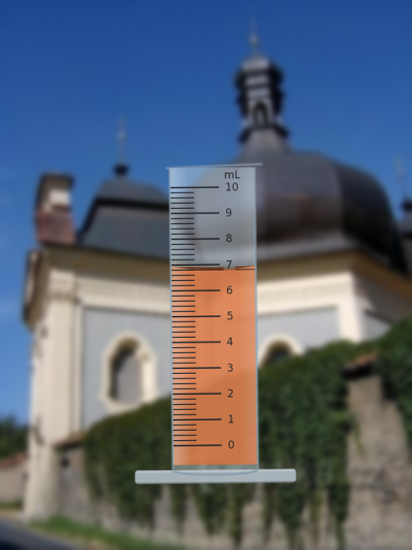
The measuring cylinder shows 6.8 mL
